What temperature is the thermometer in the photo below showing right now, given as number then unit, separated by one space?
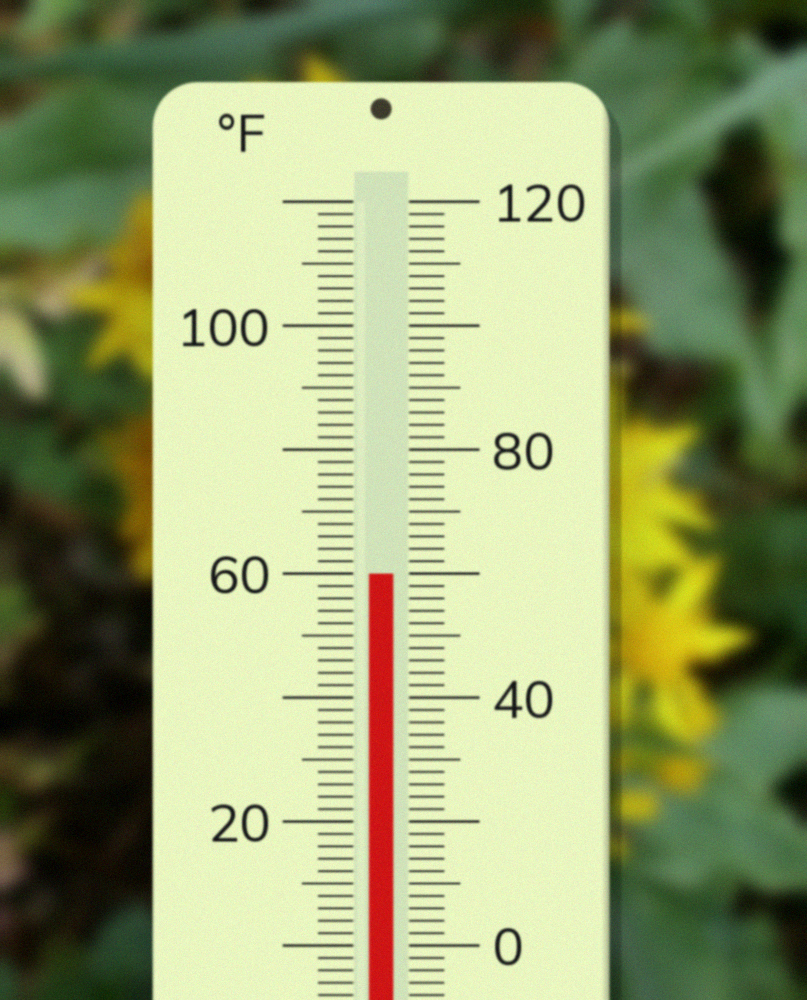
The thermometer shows 60 °F
